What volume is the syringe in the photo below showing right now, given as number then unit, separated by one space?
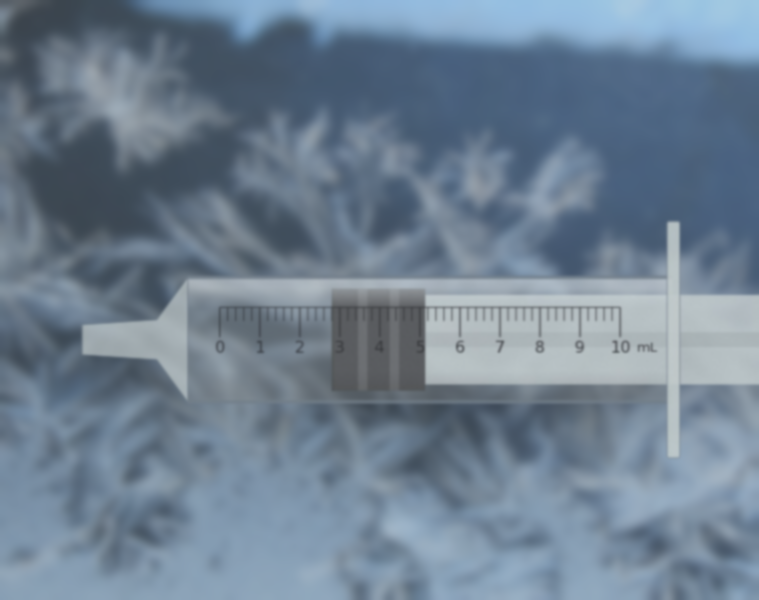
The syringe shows 2.8 mL
